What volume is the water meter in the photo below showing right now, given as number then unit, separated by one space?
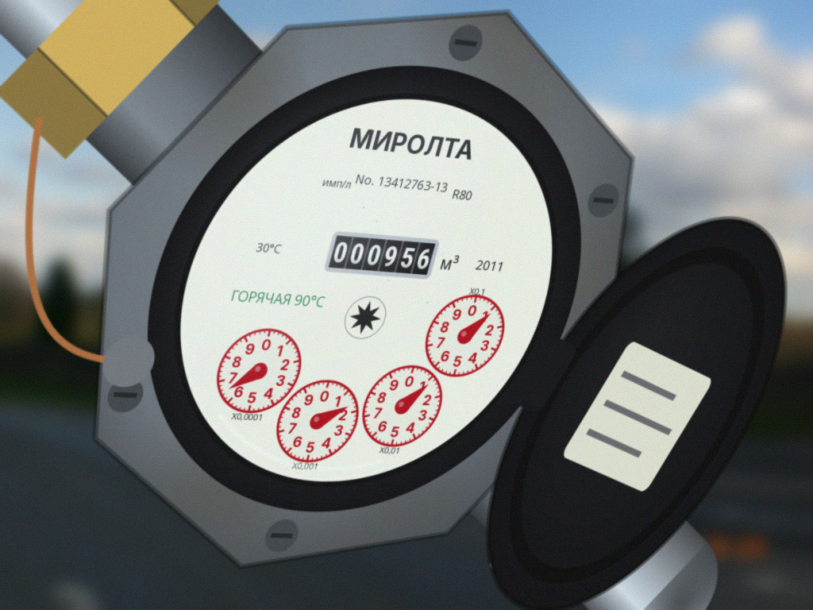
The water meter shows 956.1116 m³
